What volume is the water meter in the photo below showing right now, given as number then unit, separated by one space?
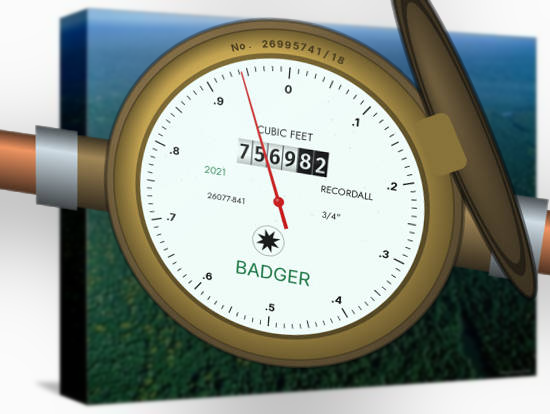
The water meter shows 756981.94 ft³
